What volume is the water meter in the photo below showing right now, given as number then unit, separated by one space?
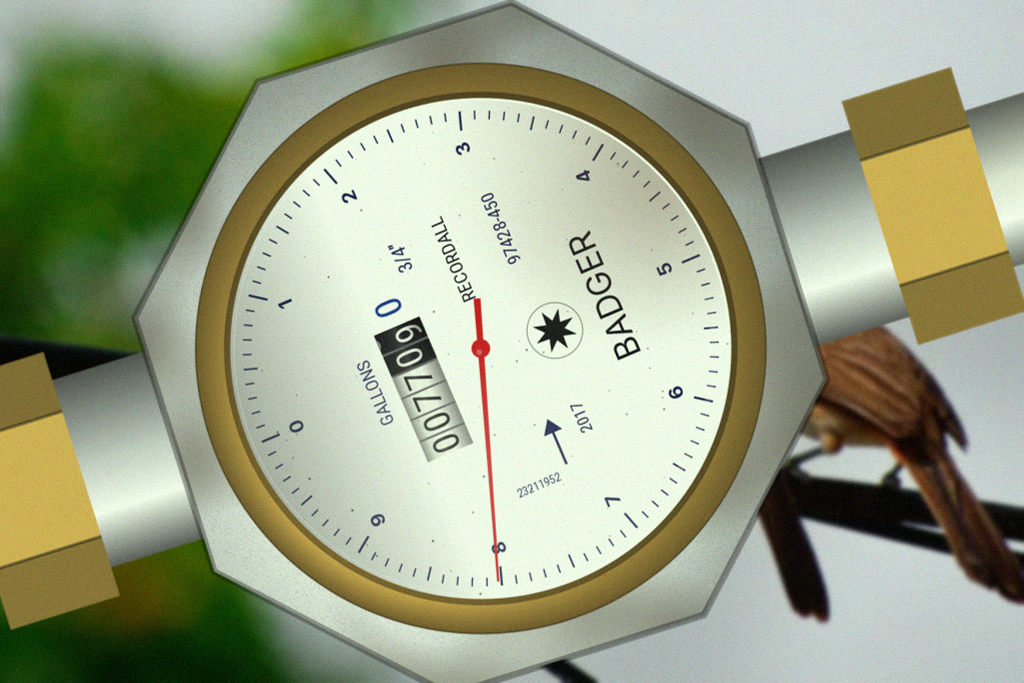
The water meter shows 77088.0 gal
